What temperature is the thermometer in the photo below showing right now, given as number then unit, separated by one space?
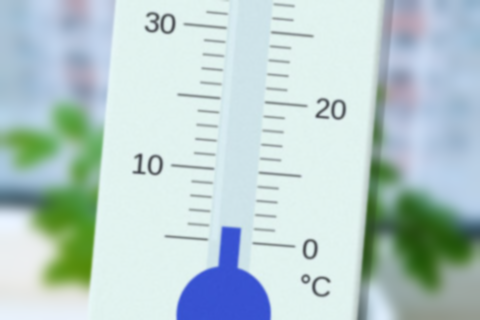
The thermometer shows 2 °C
